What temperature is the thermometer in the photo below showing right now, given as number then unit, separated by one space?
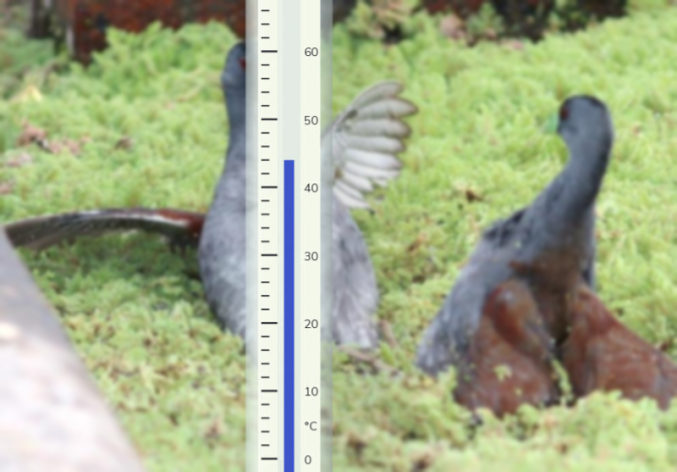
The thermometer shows 44 °C
